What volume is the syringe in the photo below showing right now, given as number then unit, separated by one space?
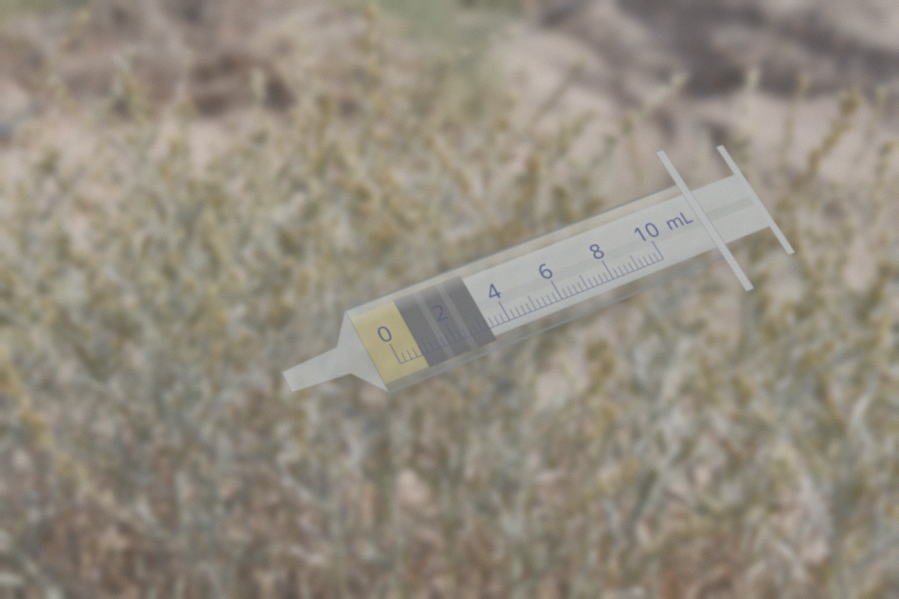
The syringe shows 0.8 mL
